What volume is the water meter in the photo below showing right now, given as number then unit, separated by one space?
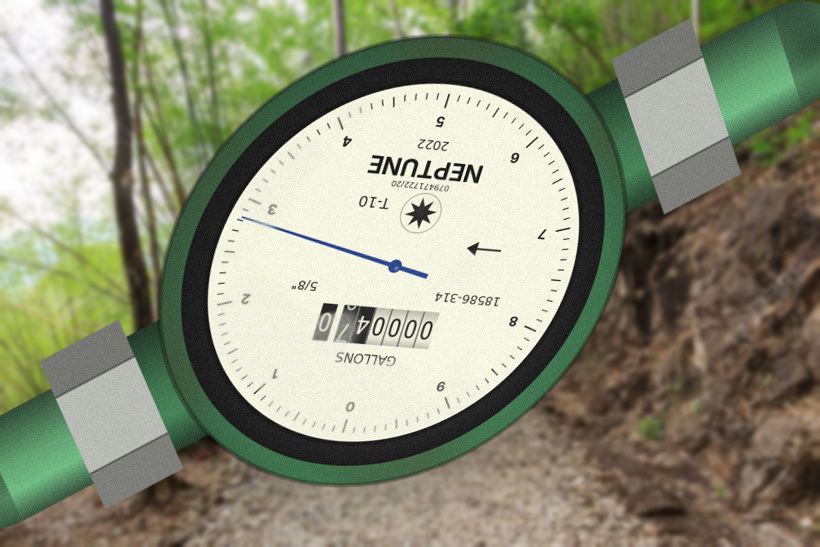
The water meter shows 472.8 gal
